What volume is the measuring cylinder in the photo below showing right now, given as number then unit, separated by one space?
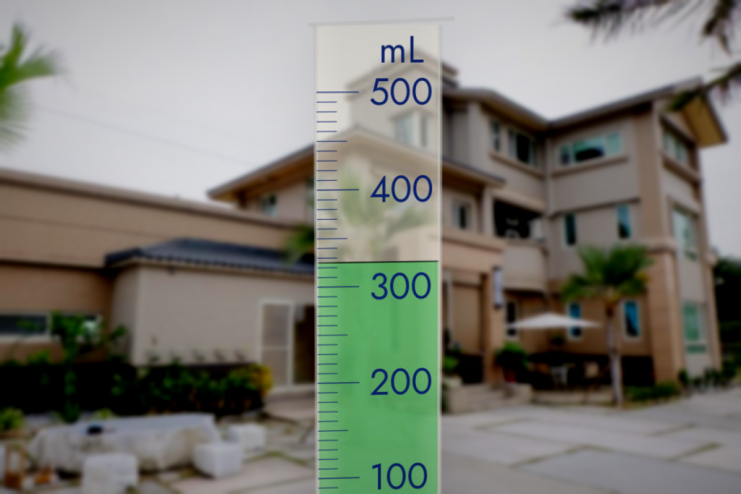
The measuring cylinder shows 325 mL
